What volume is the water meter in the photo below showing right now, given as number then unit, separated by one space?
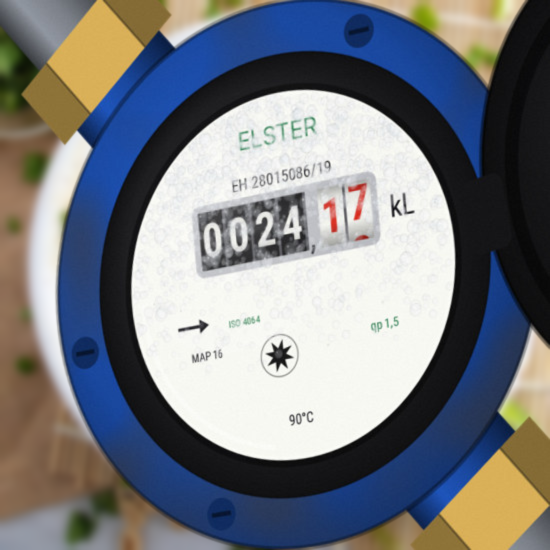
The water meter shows 24.17 kL
